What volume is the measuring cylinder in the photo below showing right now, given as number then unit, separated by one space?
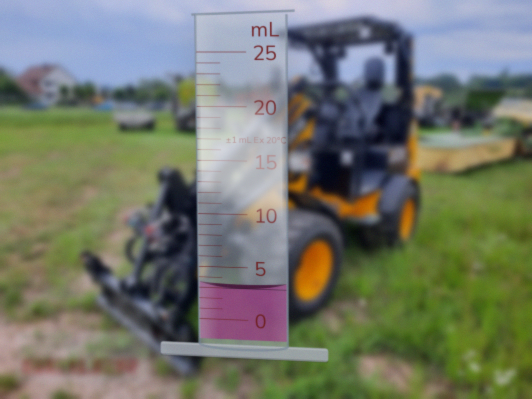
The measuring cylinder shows 3 mL
